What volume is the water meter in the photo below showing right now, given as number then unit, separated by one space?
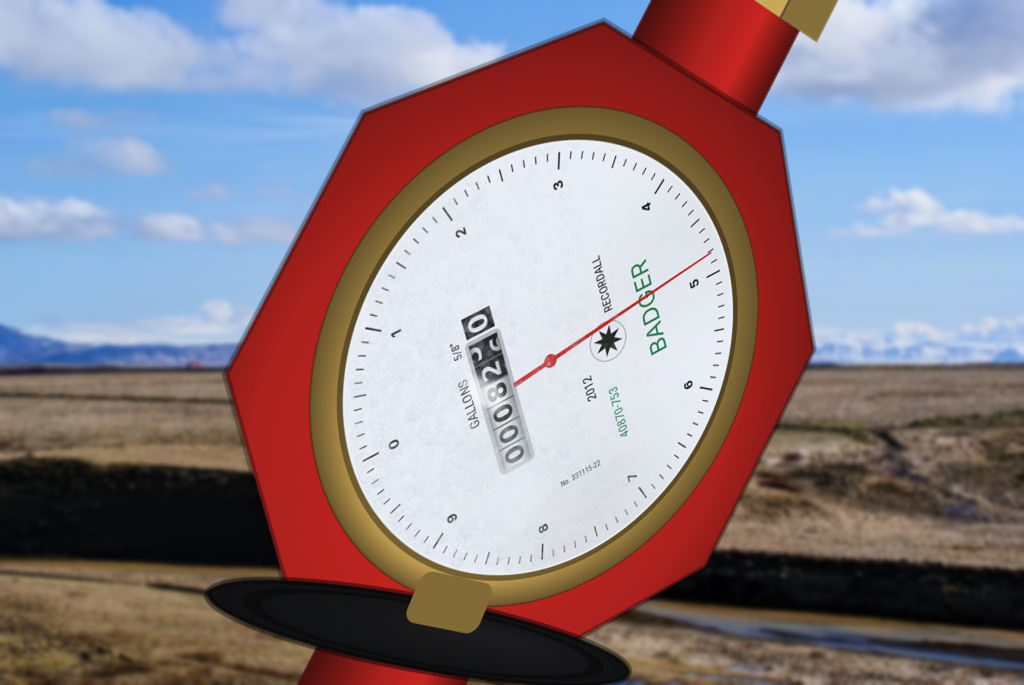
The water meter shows 8254.8 gal
